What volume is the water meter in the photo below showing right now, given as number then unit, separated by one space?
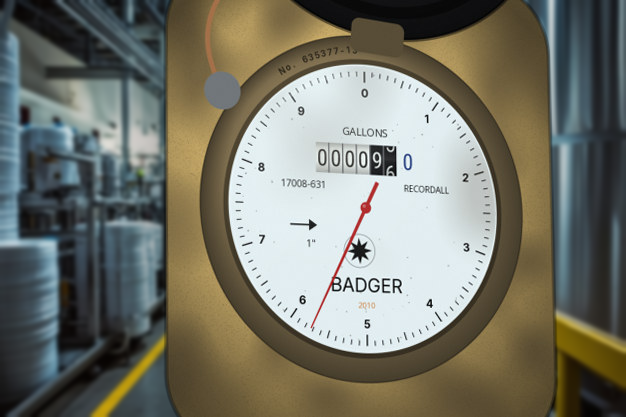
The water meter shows 955.7 gal
